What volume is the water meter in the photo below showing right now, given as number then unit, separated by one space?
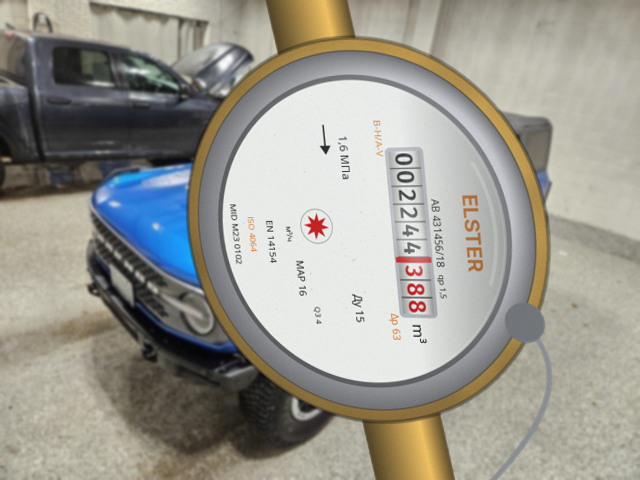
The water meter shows 2244.388 m³
